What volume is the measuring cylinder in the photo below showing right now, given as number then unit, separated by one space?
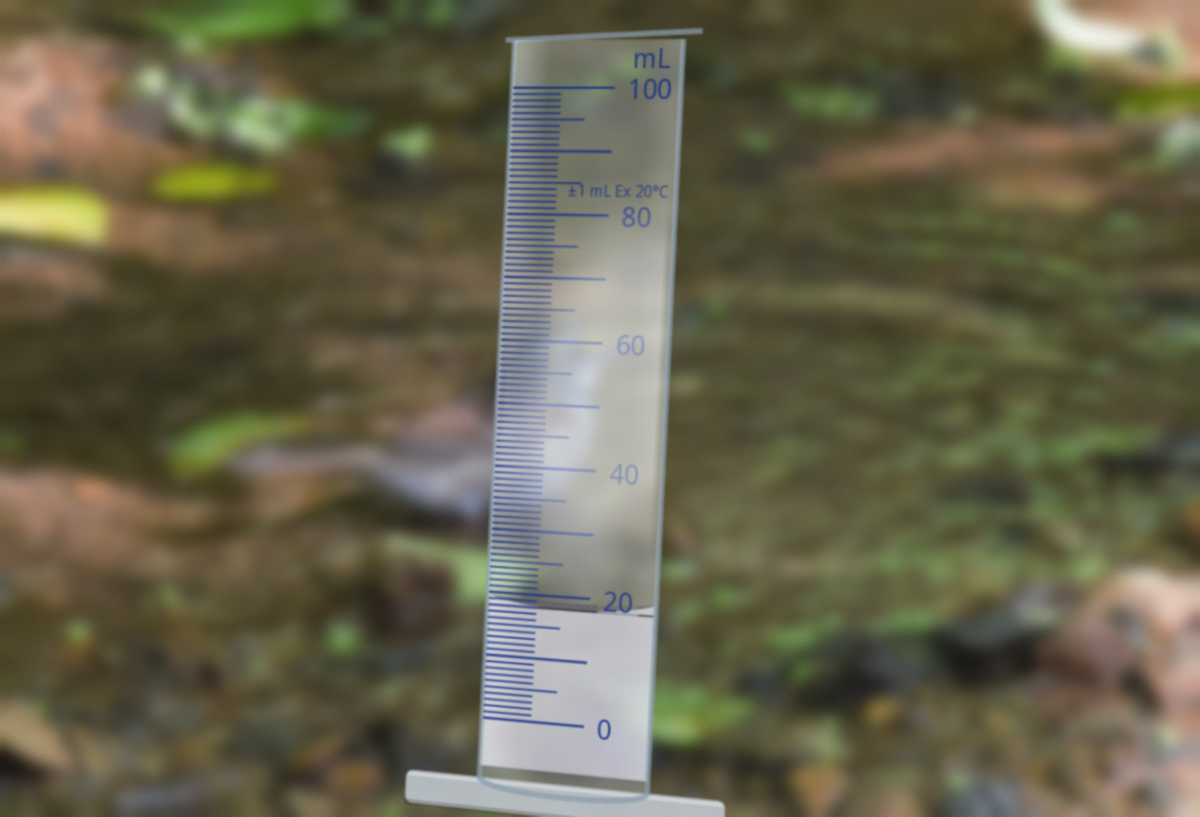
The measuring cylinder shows 18 mL
